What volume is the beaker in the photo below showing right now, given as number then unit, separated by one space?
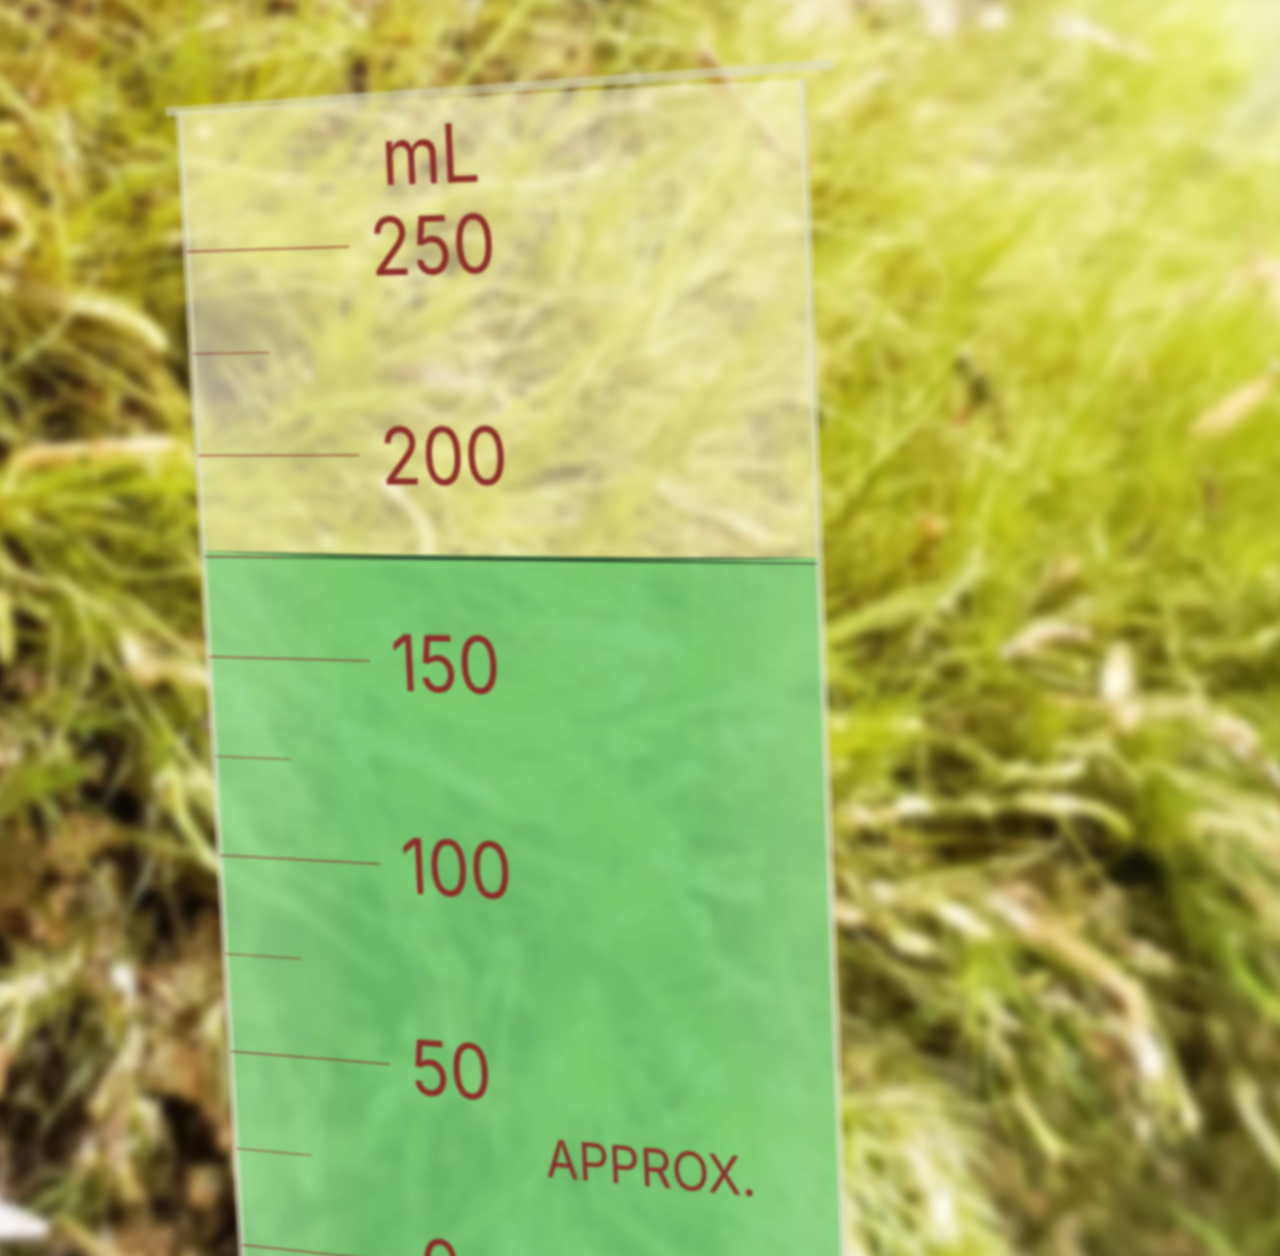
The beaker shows 175 mL
